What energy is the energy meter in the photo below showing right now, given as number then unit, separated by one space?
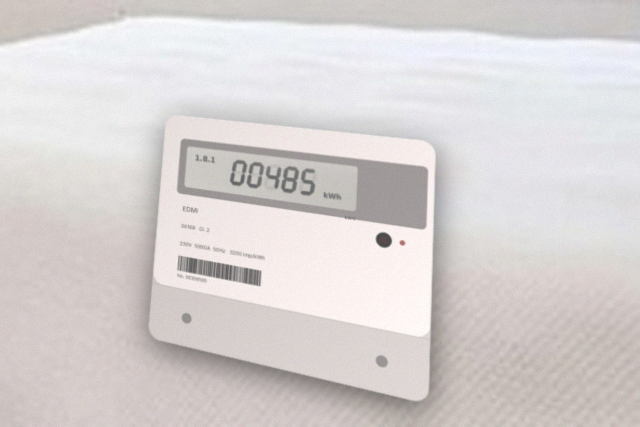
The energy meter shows 485 kWh
